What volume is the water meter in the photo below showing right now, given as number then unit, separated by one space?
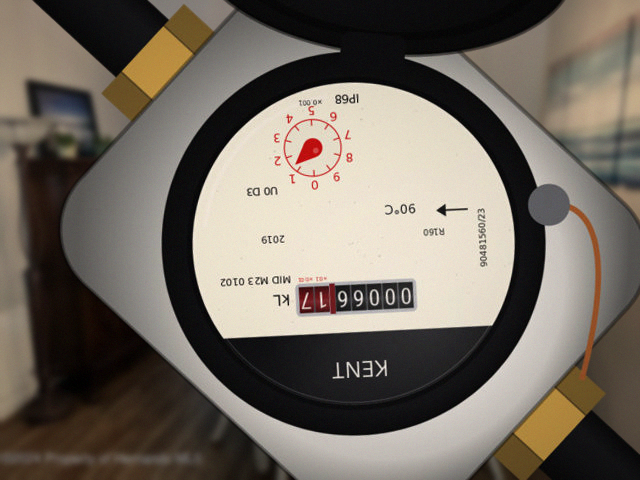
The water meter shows 66.171 kL
